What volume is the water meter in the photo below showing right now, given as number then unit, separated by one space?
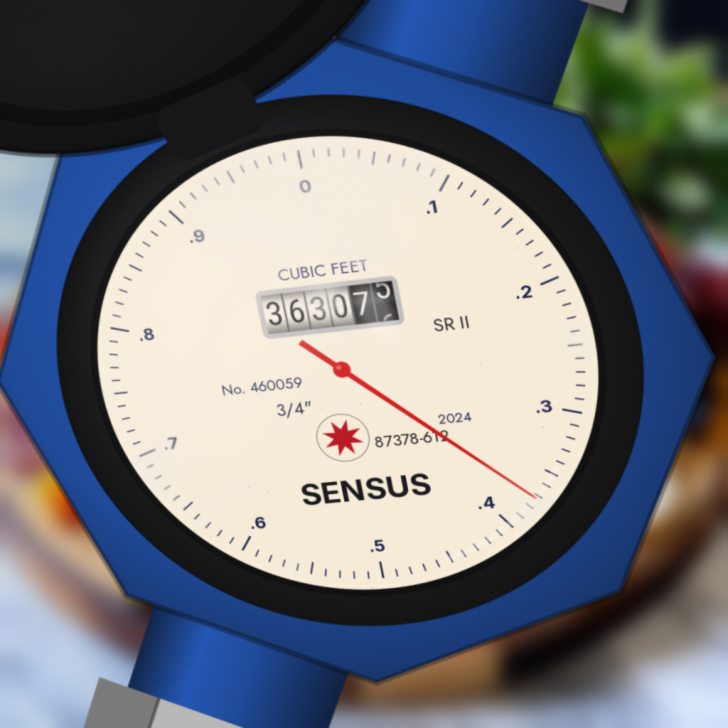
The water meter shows 363075.37 ft³
